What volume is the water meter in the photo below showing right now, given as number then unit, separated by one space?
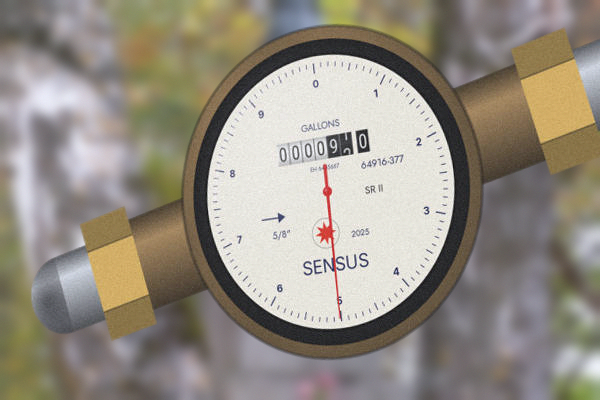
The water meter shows 915.0 gal
